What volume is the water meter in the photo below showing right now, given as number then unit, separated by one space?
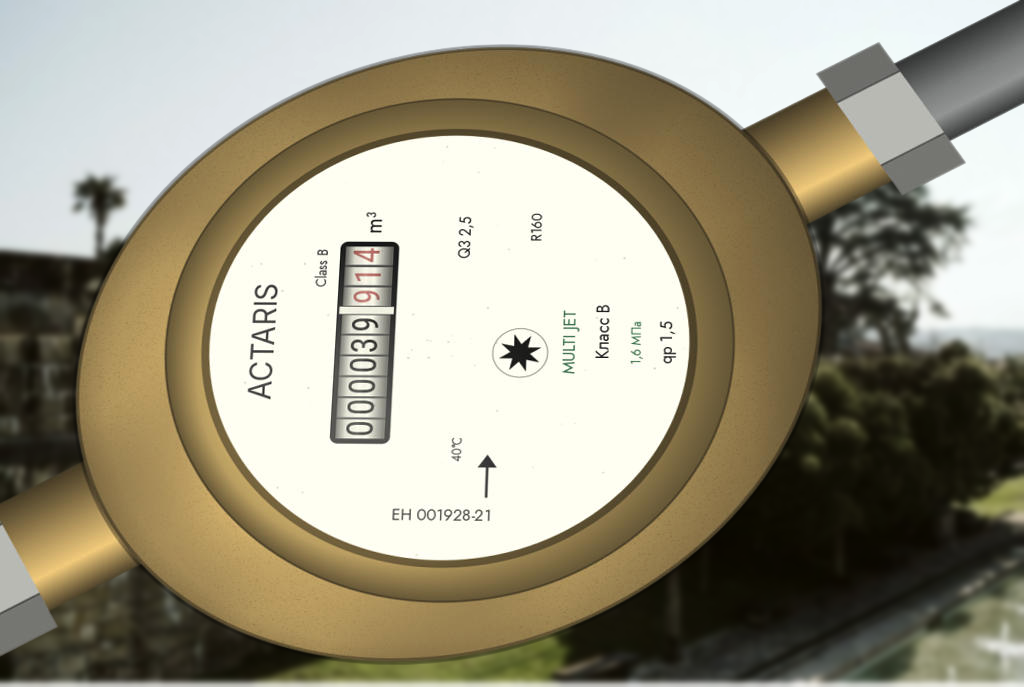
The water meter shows 39.914 m³
